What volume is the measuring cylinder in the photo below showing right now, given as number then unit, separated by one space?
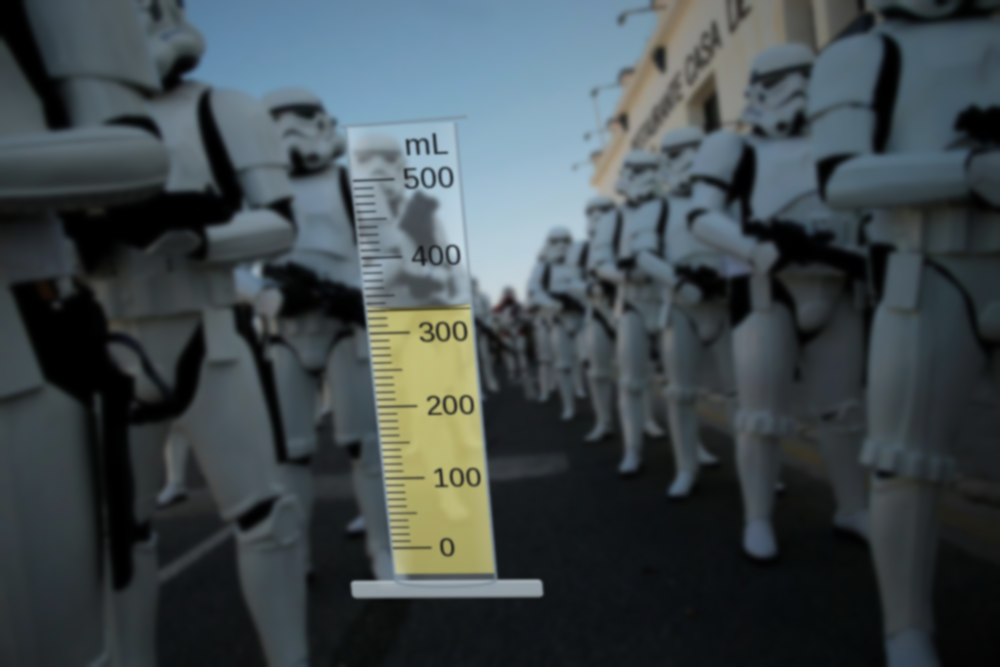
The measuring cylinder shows 330 mL
